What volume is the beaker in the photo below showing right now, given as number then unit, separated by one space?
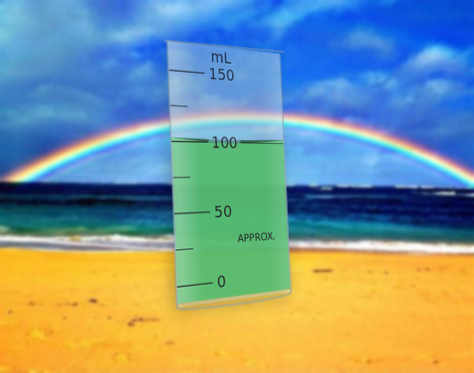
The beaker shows 100 mL
